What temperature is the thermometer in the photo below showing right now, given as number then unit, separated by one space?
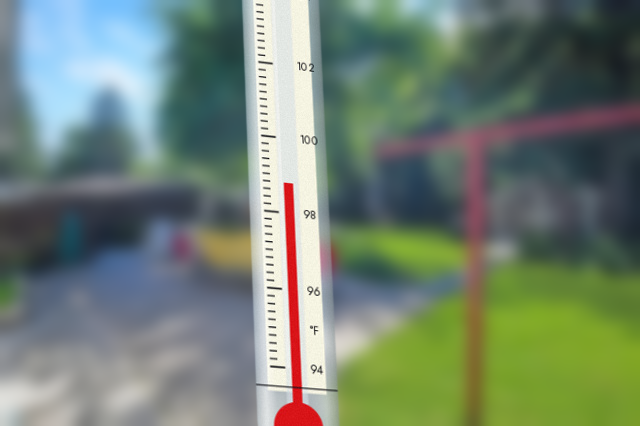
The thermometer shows 98.8 °F
